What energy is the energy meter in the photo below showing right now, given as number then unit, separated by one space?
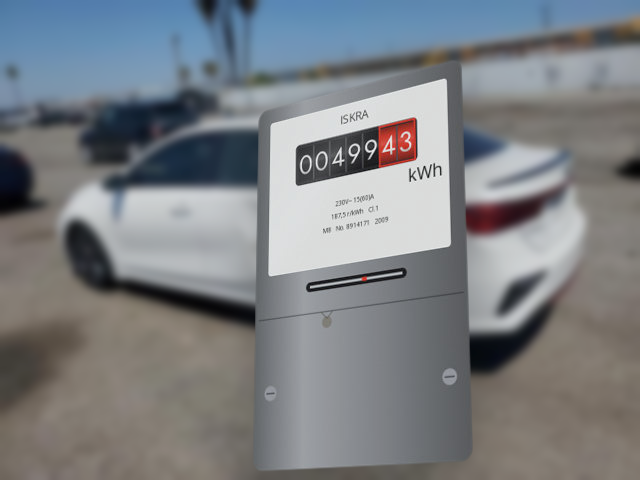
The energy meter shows 499.43 kWh
